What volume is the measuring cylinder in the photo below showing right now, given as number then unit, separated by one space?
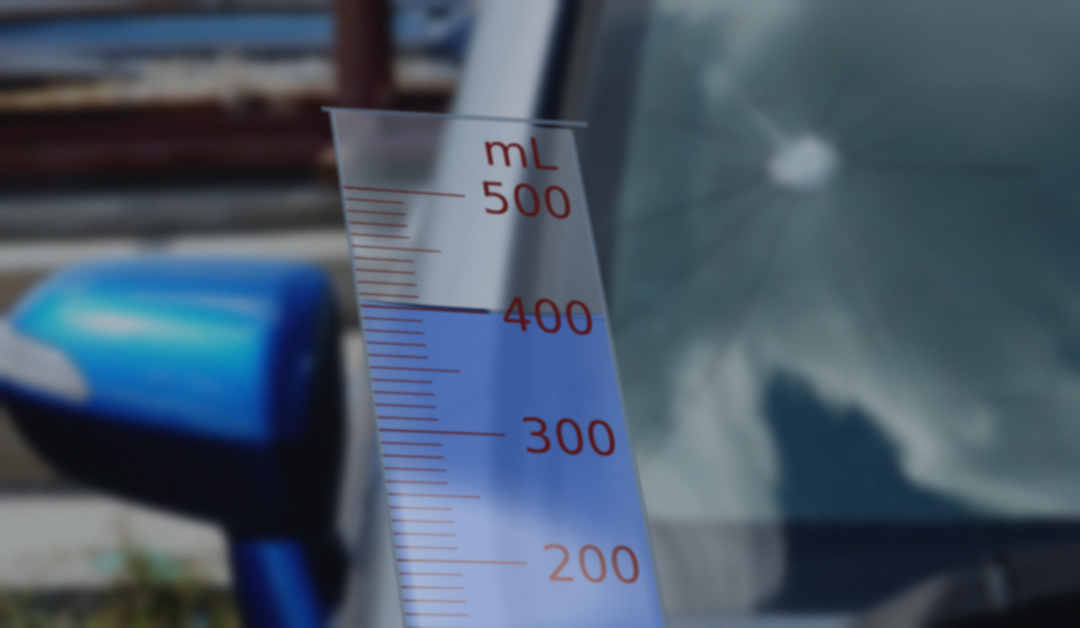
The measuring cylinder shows 400 mL
